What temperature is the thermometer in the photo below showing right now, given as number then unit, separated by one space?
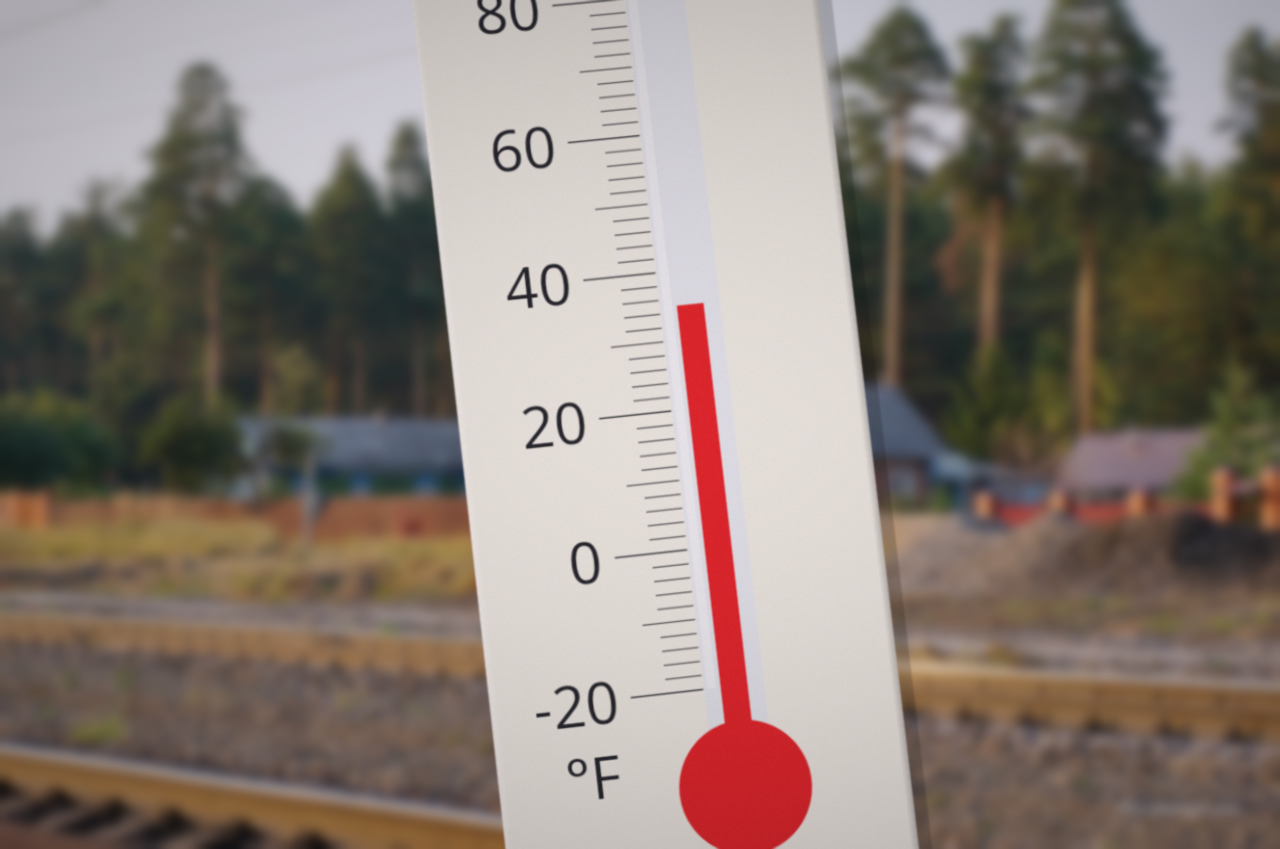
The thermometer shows 35 °F
